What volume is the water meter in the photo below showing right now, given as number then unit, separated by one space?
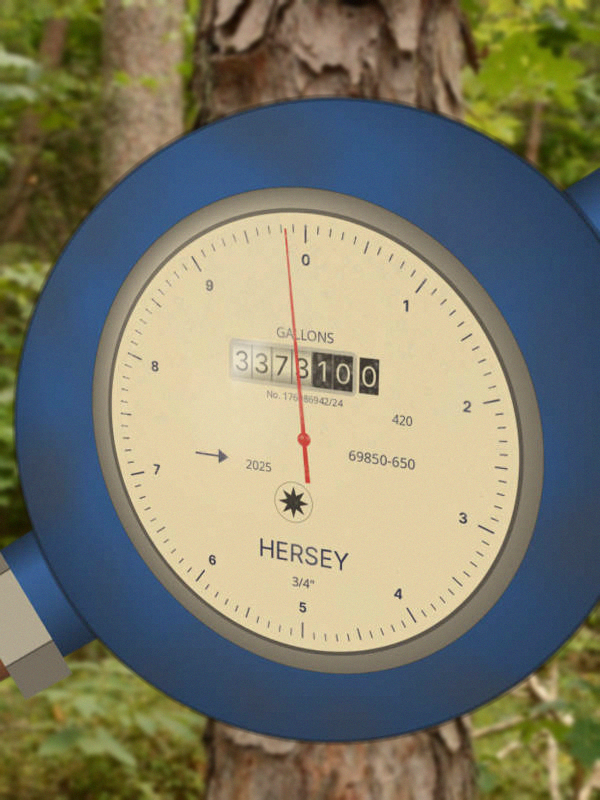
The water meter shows 3373099.8 gal
